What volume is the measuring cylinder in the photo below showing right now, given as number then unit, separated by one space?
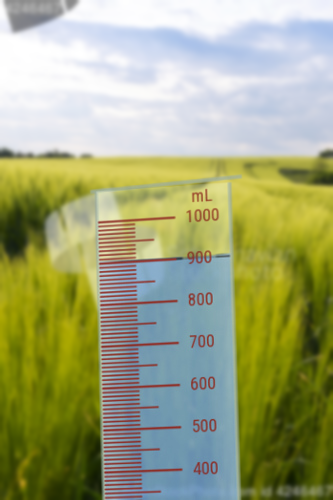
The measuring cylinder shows 900 mL
